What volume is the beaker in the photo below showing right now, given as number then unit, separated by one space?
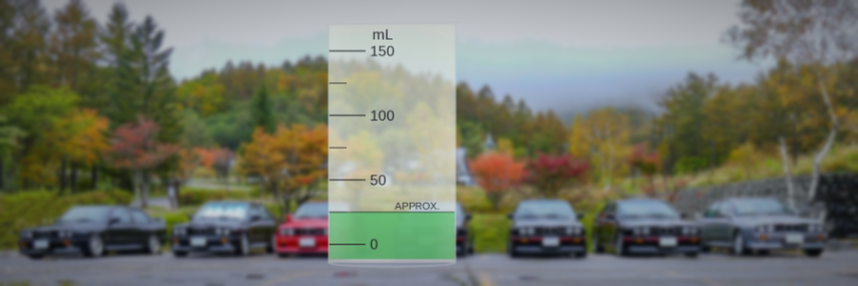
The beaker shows 25 mL
